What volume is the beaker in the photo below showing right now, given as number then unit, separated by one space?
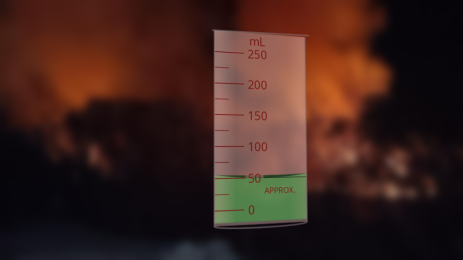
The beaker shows 50 mL
